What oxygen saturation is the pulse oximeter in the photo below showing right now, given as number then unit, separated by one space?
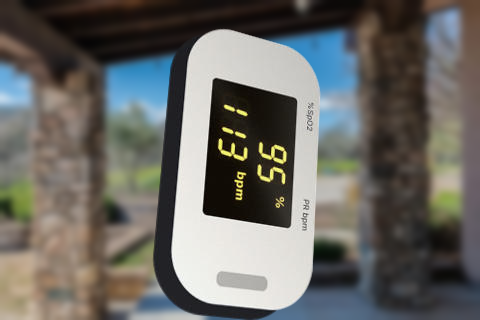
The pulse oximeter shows 95 %
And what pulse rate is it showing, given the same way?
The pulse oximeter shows 113 bpm
